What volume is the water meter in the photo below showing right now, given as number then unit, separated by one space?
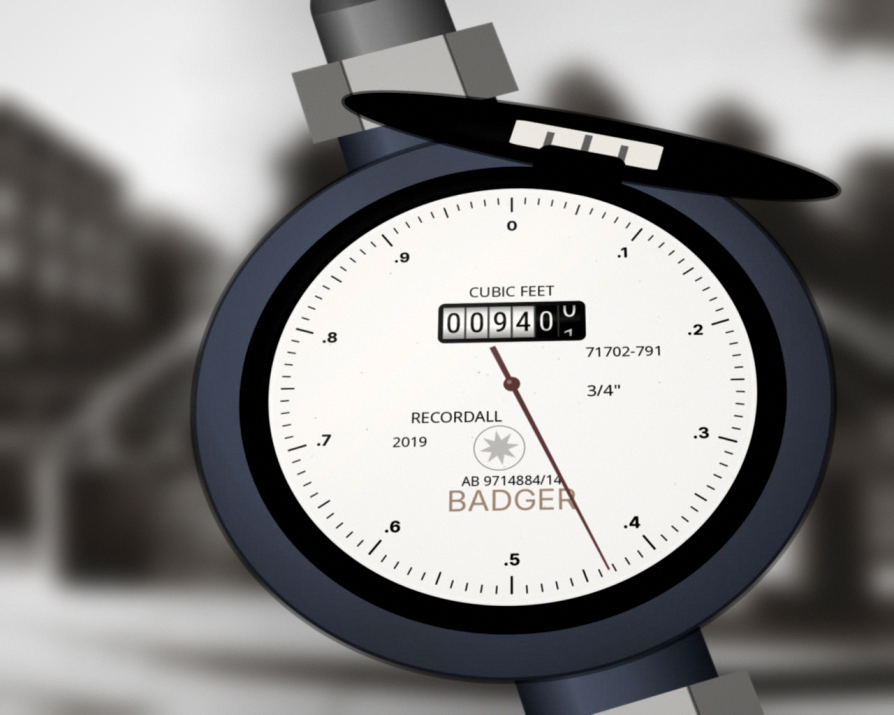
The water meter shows 9400.43 ft³
